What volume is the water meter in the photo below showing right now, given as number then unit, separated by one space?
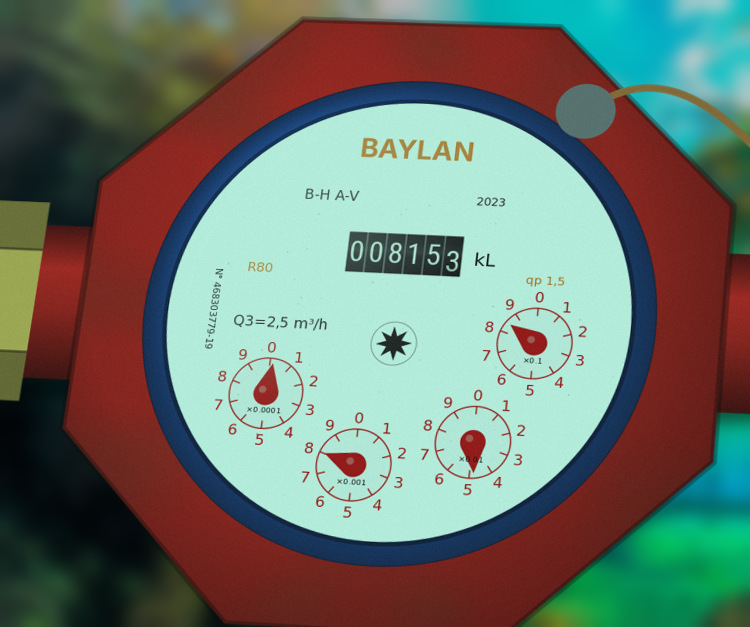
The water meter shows 8152.8480 kL
